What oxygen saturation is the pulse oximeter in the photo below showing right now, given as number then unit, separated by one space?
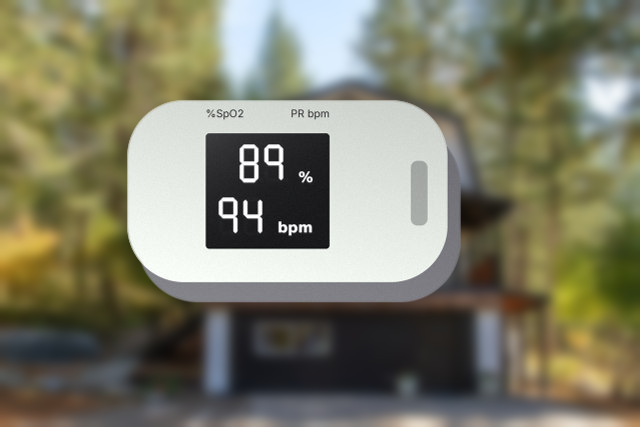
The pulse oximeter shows 89 %
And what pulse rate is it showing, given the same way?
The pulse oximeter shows 94 bpm
